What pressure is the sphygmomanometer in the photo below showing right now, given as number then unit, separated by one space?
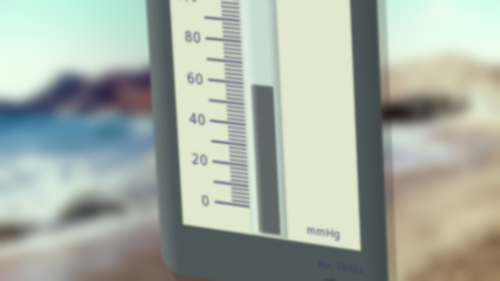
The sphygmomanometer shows 60 mmHg
